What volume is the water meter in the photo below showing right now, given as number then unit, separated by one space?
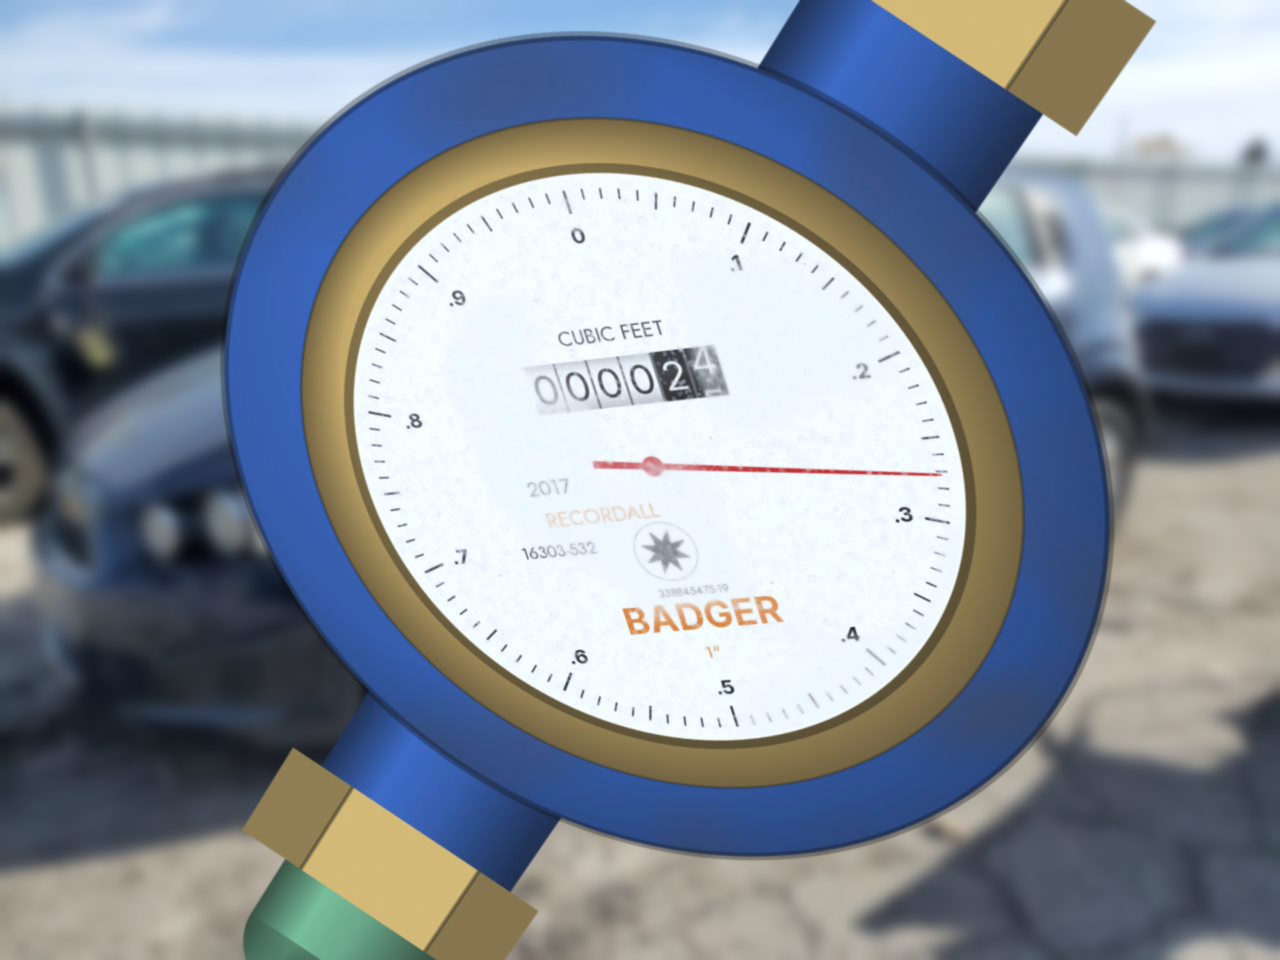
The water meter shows 24.27 ft³
